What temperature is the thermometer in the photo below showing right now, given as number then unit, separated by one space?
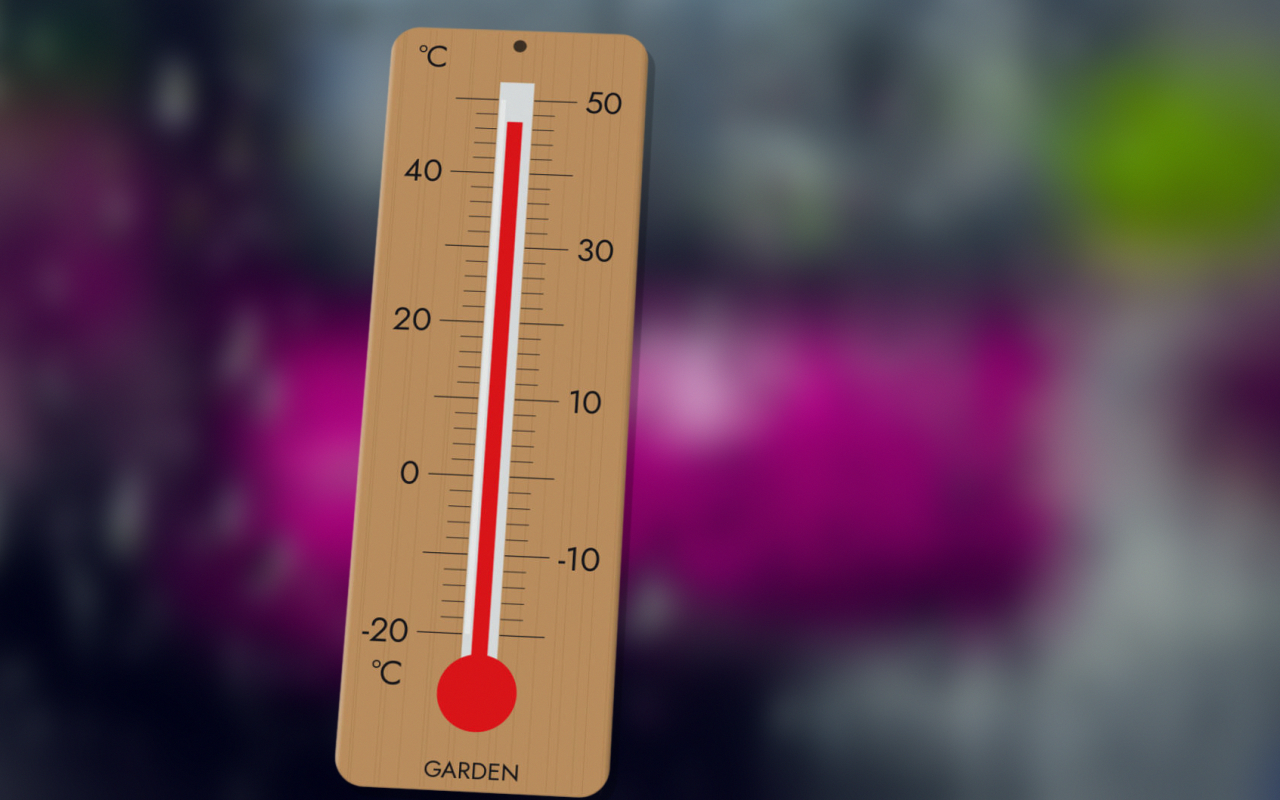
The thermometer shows 47 °C
